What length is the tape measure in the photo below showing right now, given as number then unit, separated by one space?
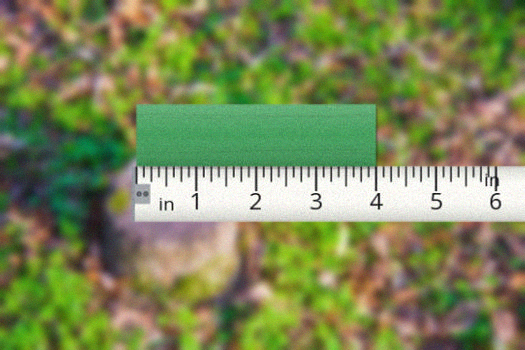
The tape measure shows 4 in
